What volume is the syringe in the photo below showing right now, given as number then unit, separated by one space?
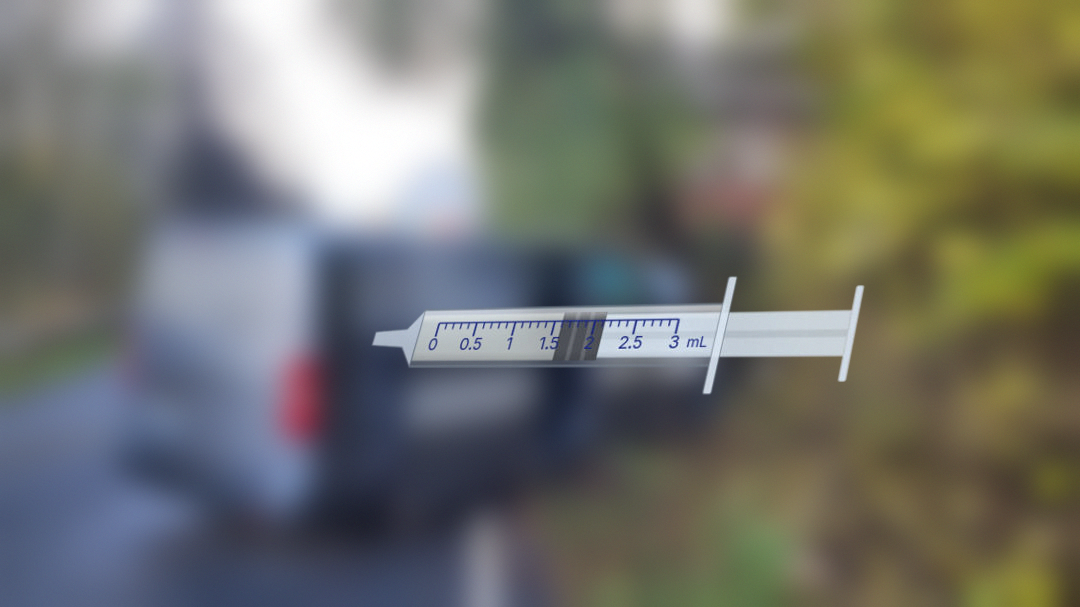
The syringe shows 1.6 mL
